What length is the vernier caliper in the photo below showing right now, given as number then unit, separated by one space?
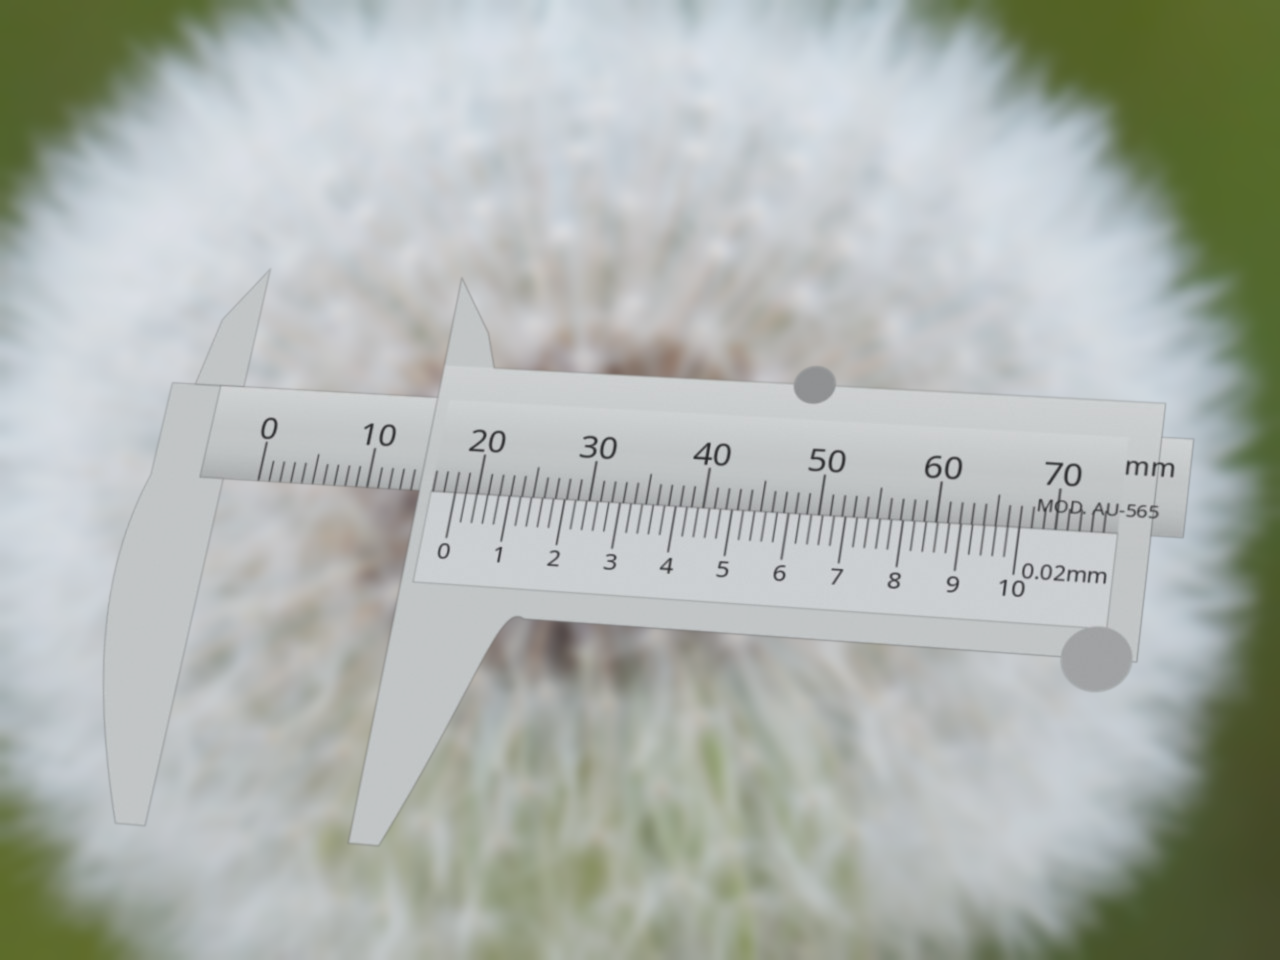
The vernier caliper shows 18.0 mm
